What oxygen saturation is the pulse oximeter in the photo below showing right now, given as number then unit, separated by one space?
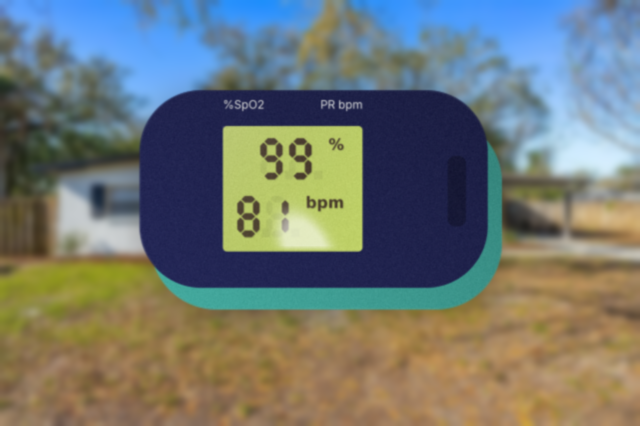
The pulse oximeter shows 99 %
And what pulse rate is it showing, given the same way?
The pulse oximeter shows 81 bpm
